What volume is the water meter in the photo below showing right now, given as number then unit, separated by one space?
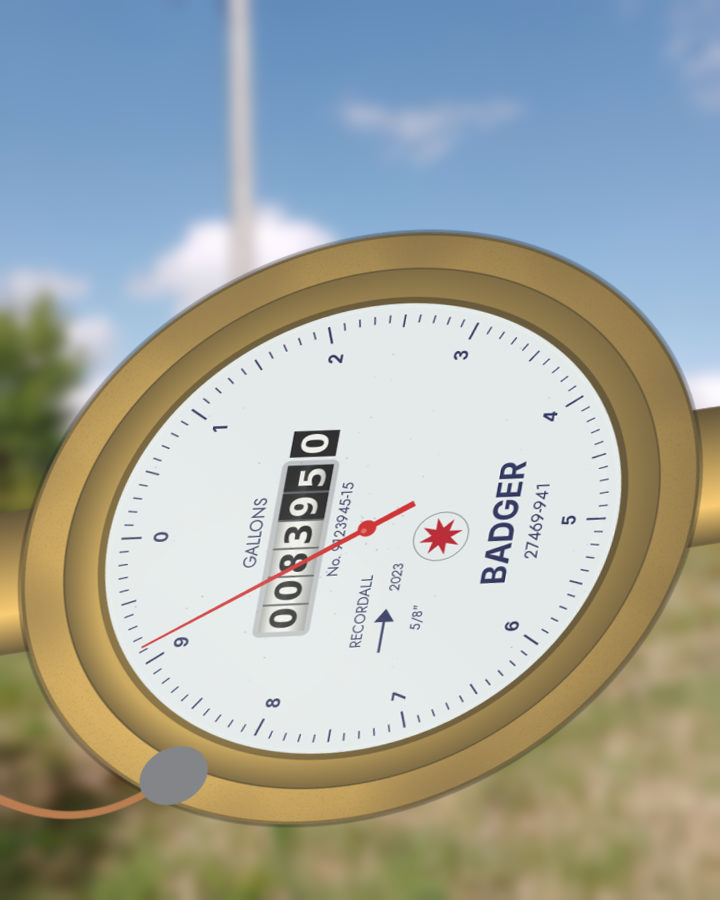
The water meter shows 83949.1 gal
